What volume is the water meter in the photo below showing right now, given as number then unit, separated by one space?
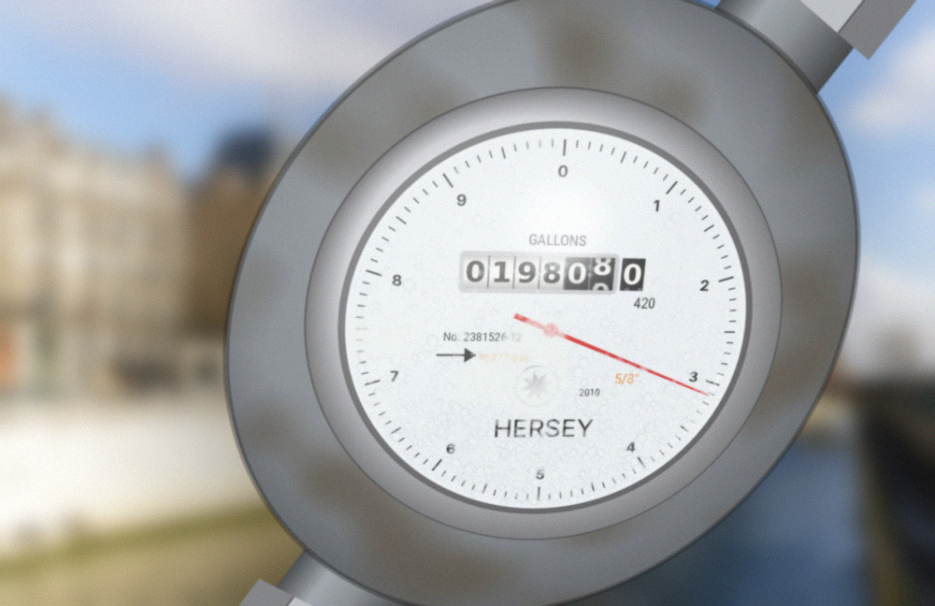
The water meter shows 198083.1 gal
